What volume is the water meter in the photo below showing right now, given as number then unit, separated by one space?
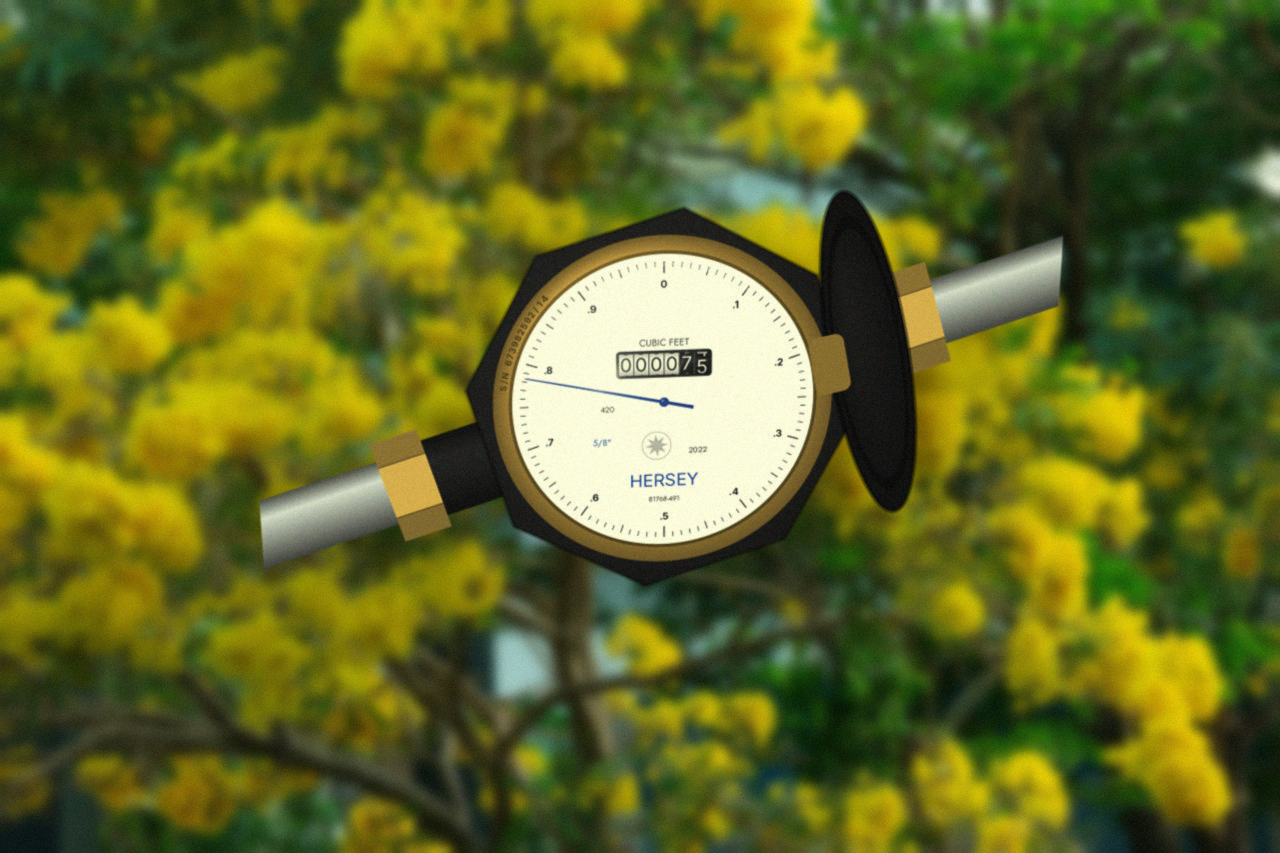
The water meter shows 74.78 ft³
